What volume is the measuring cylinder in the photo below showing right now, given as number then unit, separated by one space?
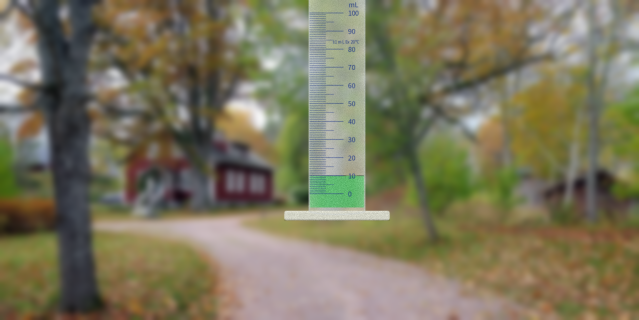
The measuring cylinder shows 10 mL
